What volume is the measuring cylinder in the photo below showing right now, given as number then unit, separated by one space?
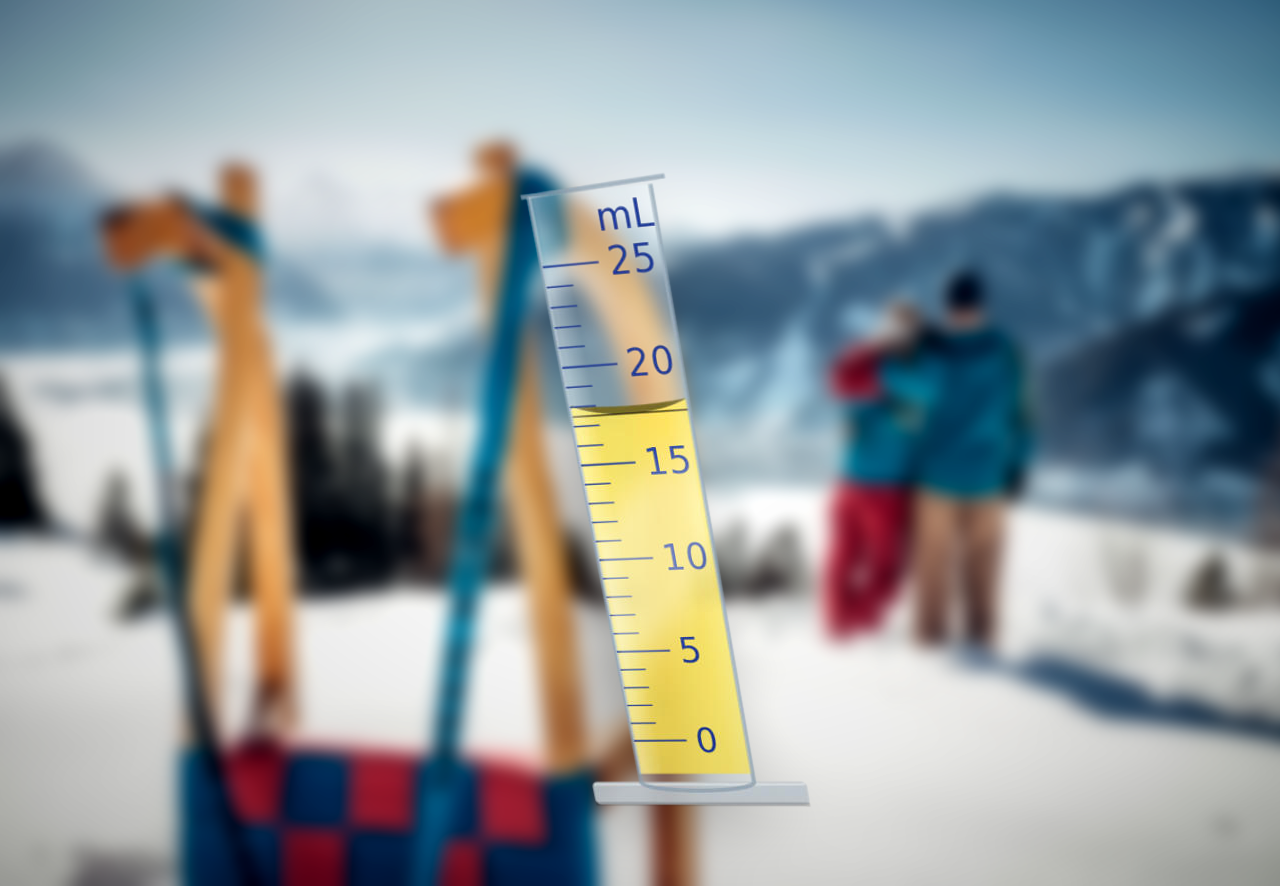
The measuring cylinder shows 17.5 mL
